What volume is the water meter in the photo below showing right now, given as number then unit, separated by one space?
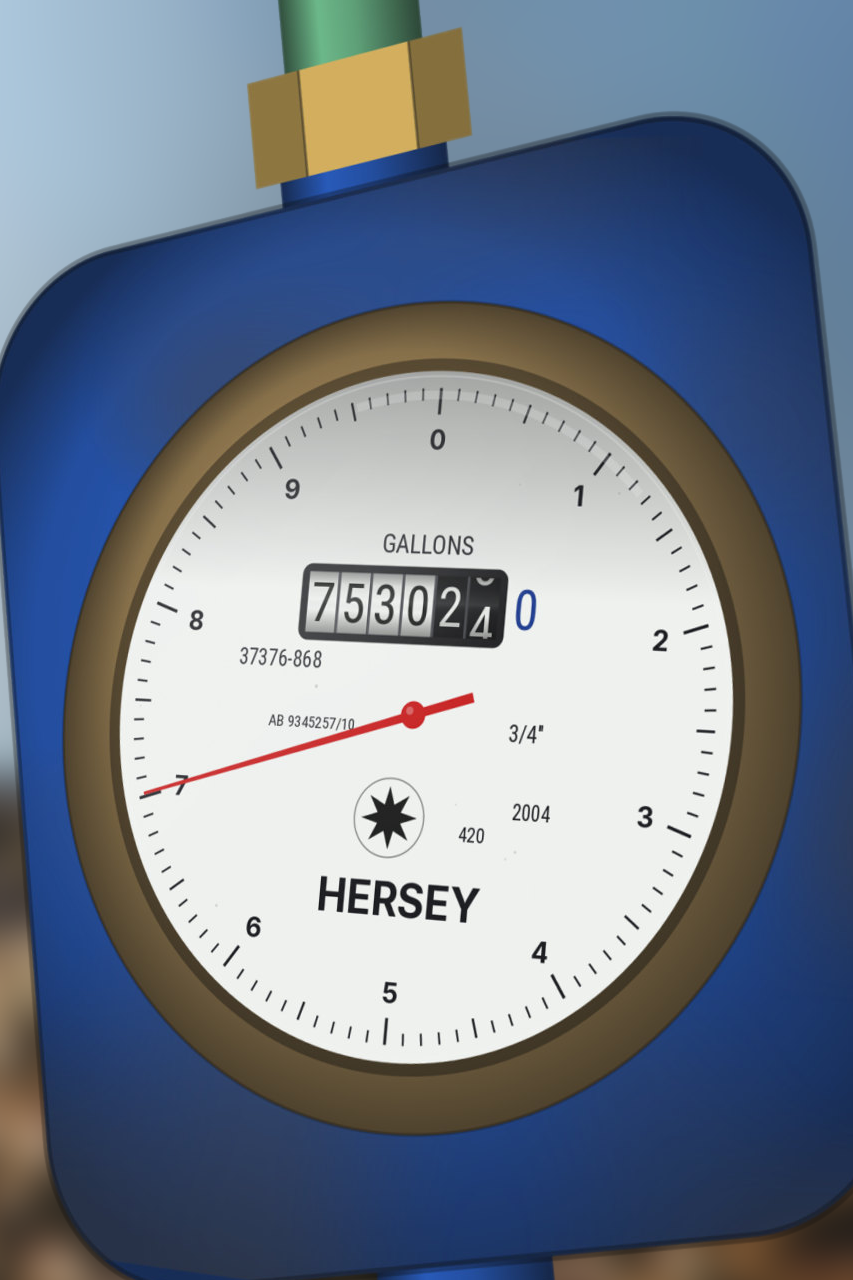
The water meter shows 7530237.0 gal
